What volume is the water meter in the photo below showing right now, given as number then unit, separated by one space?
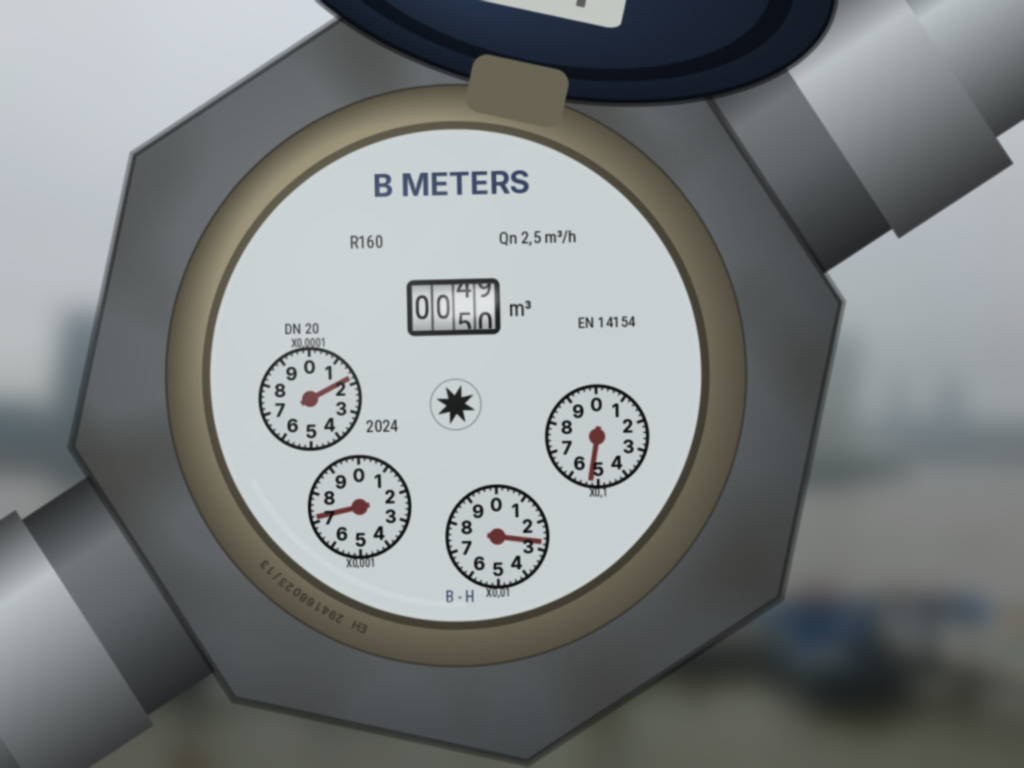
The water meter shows 49.5271 m³
